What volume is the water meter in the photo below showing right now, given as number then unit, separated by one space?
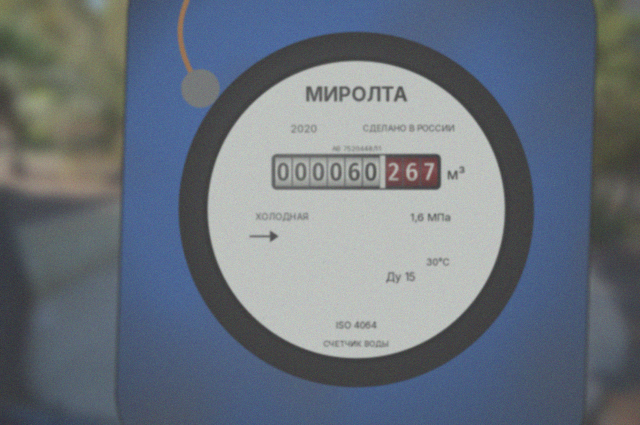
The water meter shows 60.267 m³
